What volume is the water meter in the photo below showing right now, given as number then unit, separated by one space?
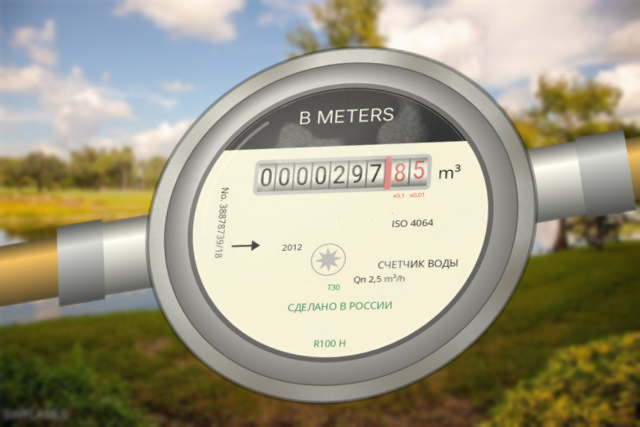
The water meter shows 297.85 m³
